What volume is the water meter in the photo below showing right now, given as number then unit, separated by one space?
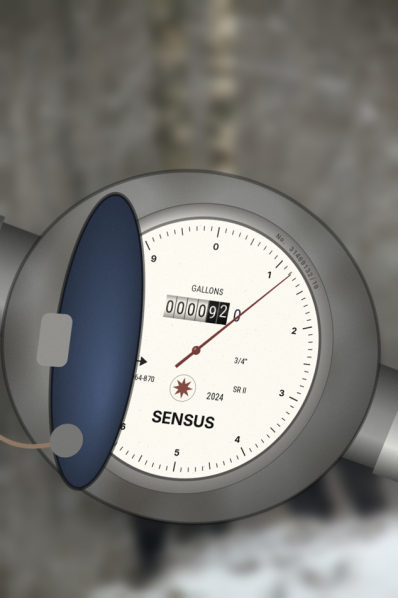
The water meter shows 921.2 gal
